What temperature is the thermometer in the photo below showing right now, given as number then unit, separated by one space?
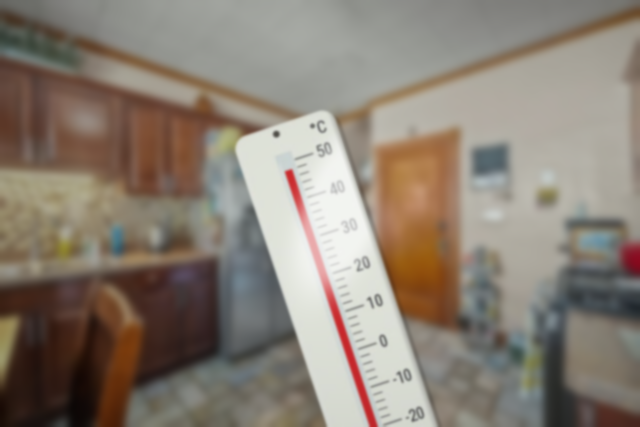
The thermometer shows 48 °C
